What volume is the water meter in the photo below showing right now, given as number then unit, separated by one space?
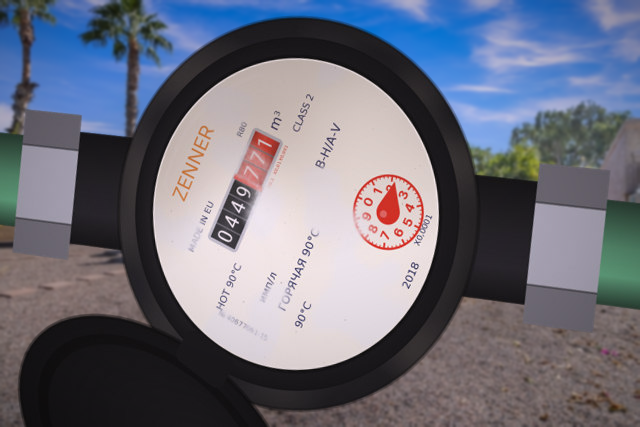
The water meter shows 449.7712 m³
